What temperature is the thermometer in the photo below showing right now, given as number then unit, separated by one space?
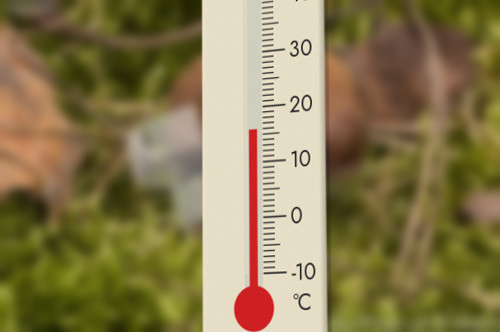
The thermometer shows 16 °C
